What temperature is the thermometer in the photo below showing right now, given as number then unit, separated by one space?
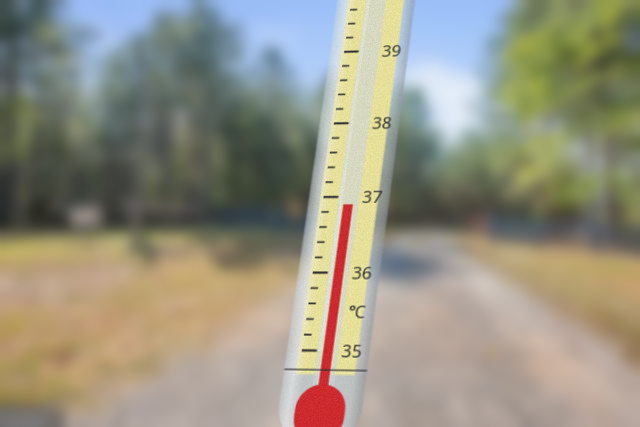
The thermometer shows 36.9 °C
